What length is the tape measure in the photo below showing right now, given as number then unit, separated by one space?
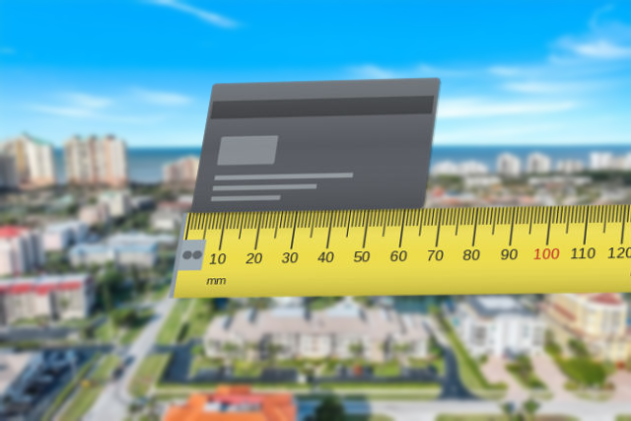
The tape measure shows 65 mm
